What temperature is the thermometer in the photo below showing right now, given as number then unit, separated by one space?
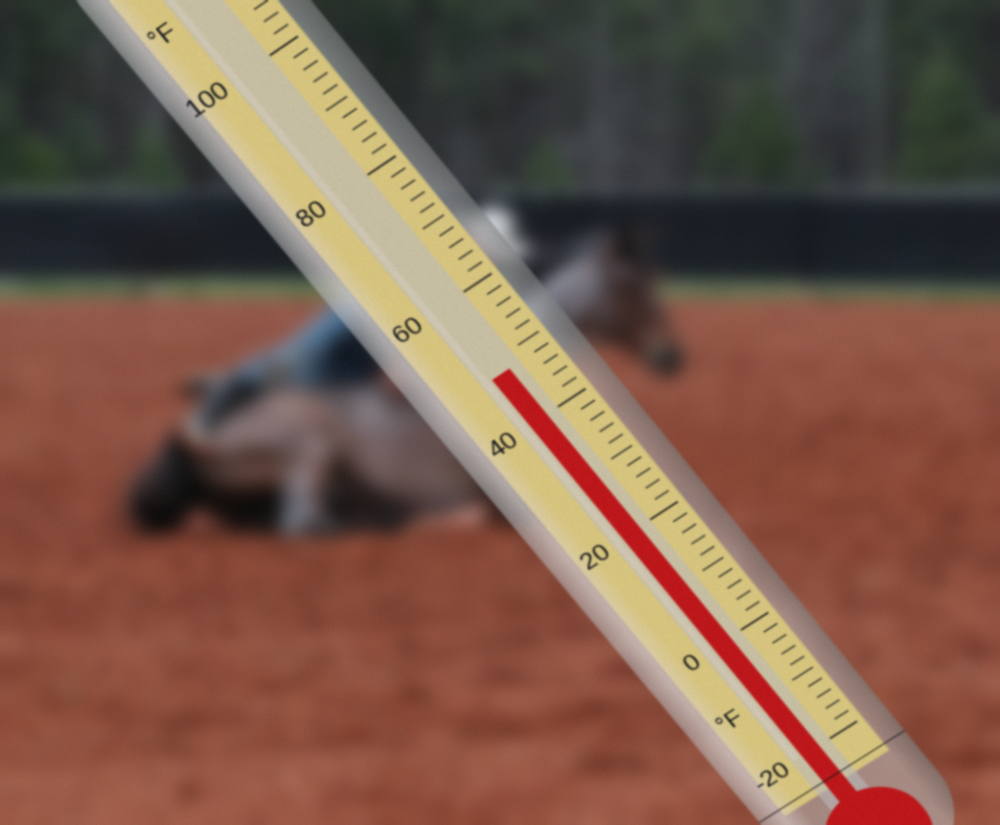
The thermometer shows 48 °F
